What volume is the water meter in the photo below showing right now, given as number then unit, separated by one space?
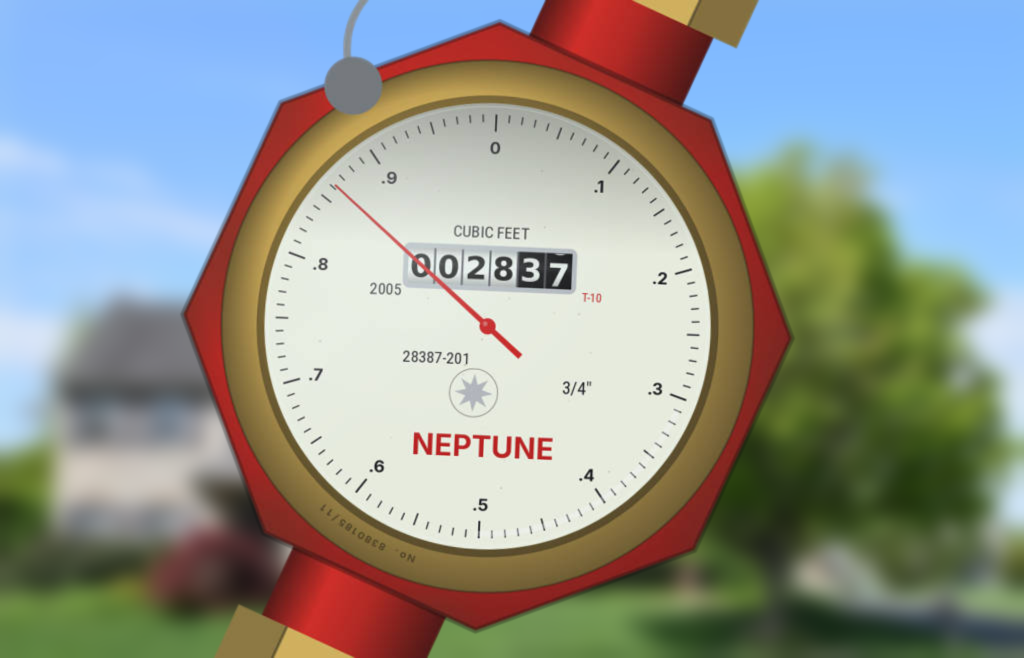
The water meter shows 2836.86 ft³
